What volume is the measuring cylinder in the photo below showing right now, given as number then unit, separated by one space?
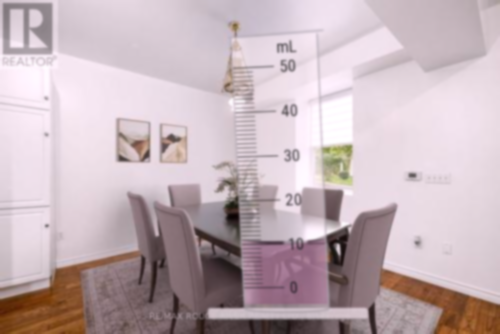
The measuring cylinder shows 10 mL
